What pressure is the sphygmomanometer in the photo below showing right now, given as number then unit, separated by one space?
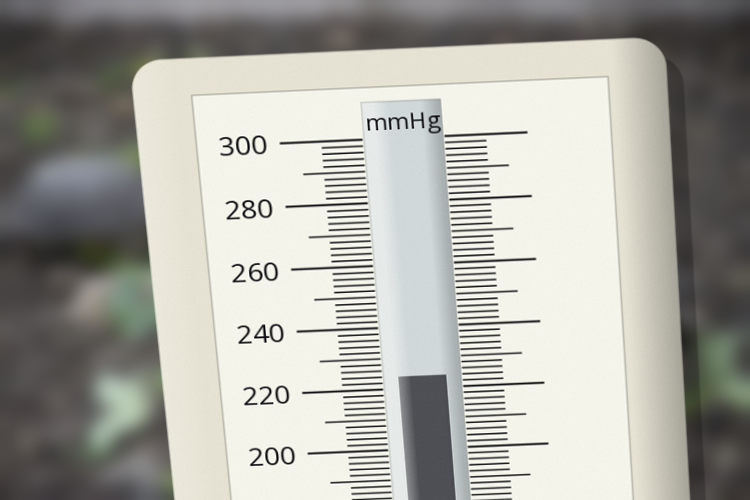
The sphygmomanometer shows 224 mmHg
